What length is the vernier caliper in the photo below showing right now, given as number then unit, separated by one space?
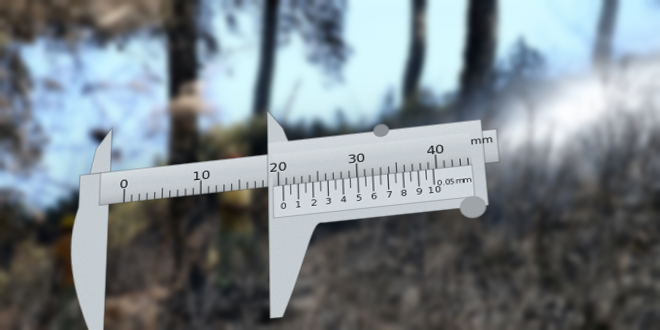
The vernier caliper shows 20.6 mm
